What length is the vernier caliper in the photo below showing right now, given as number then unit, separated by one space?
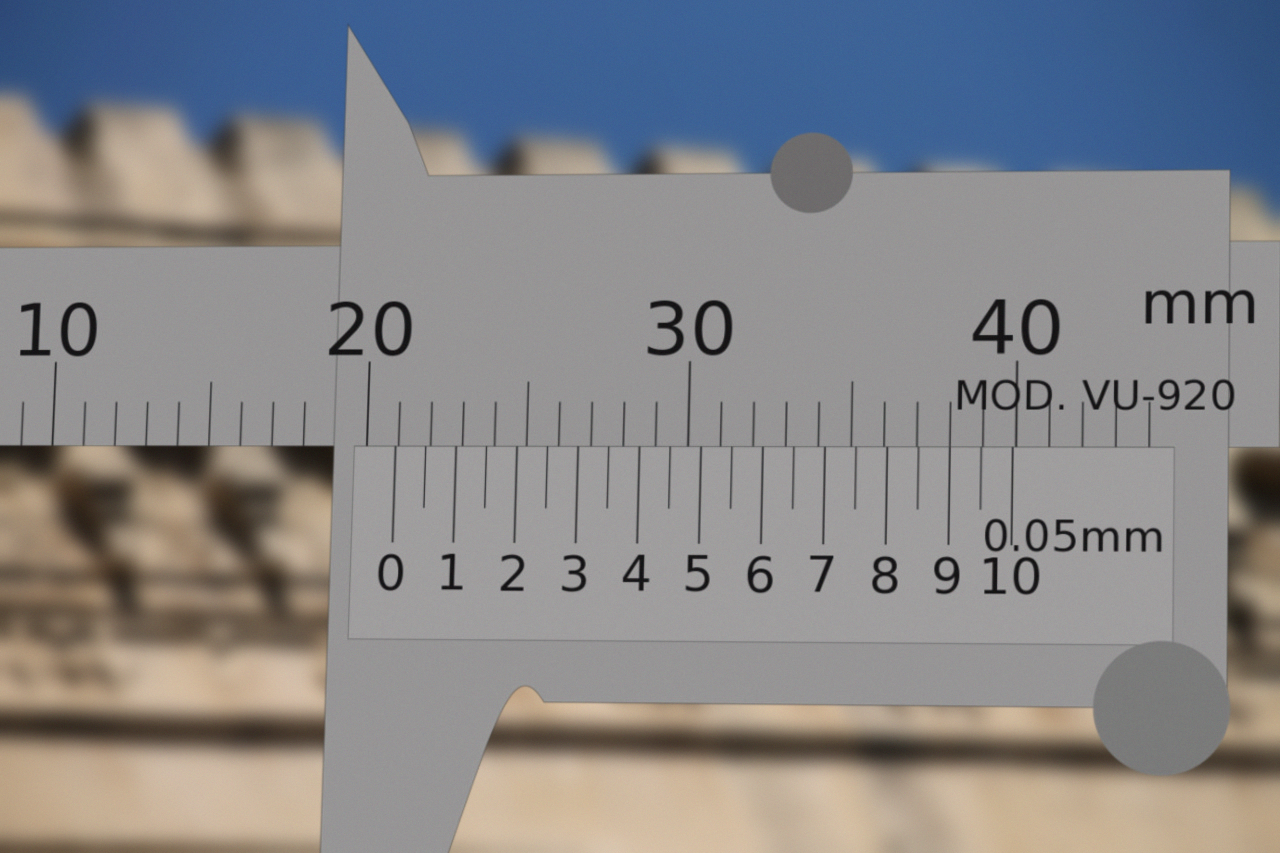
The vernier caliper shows 20.90 mm
